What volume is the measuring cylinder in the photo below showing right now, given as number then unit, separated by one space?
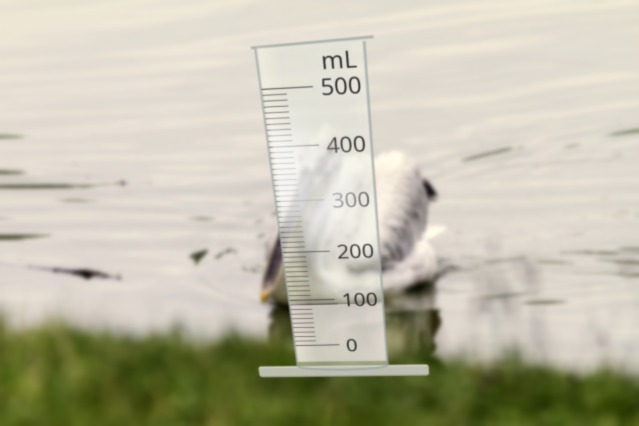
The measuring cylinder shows 90 mL
